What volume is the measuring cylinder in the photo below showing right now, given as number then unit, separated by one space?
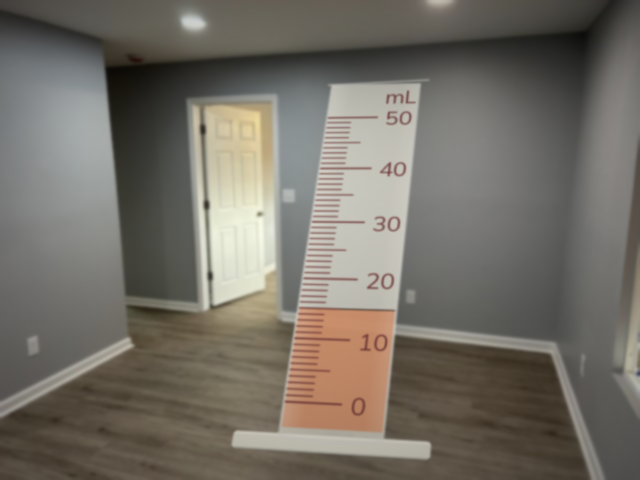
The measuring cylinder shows 15 mL
